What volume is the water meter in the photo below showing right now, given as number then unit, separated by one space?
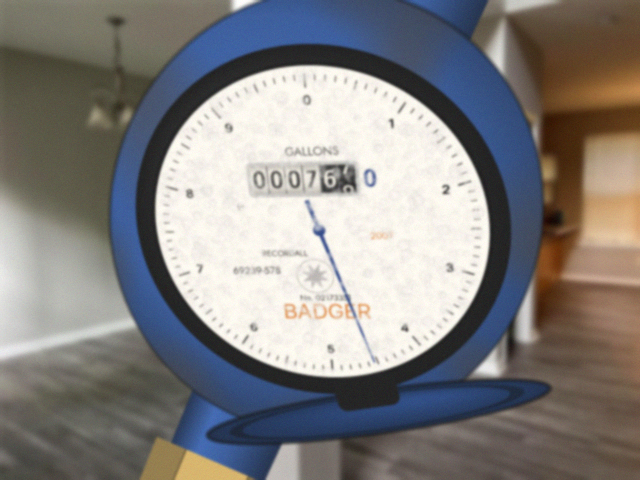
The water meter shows 7674.5 gal
